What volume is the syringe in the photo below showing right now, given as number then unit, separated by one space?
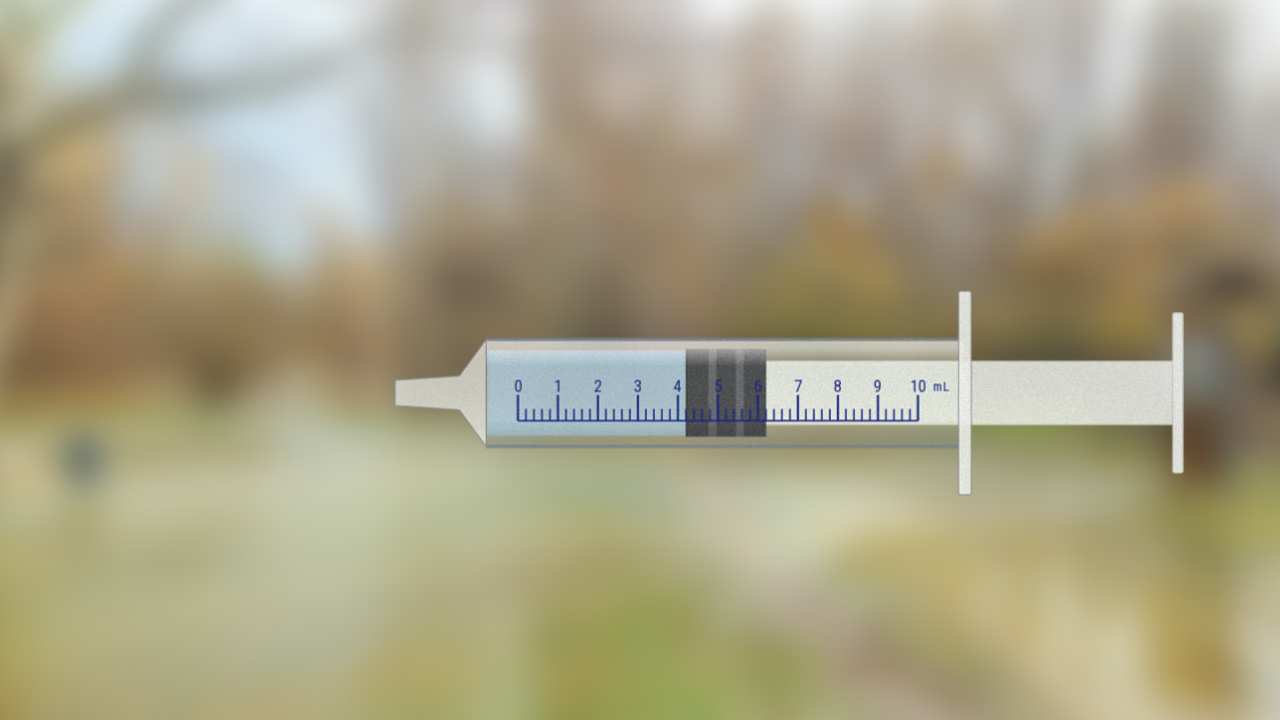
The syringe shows 4.2 mL
